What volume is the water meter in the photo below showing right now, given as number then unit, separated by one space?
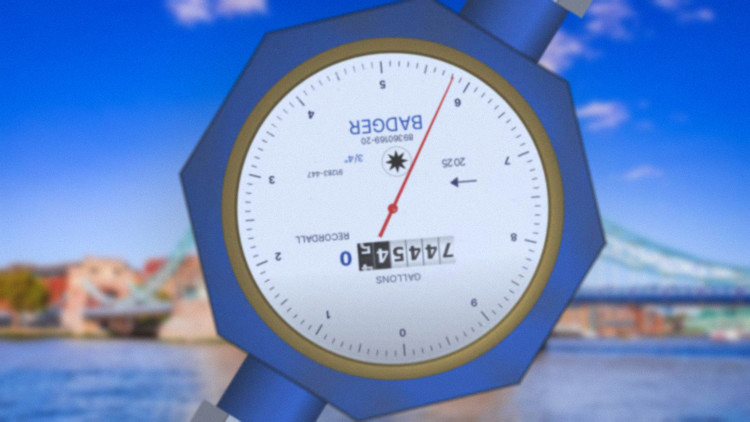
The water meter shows 7445445.8 gal
